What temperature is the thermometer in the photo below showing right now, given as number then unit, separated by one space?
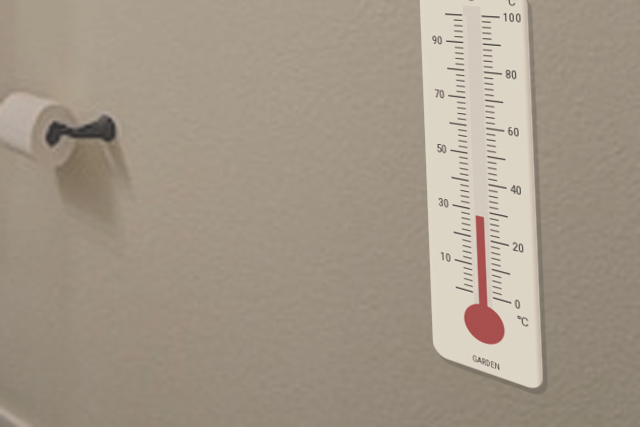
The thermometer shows 28 °C
